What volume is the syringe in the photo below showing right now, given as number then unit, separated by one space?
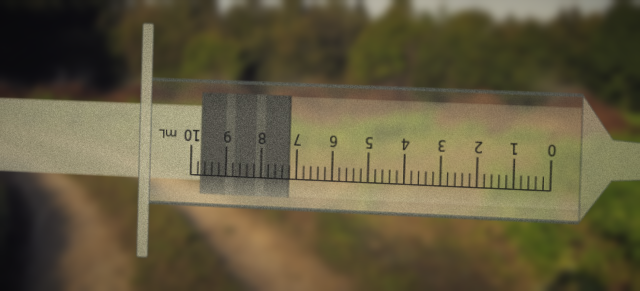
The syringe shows 7.2 mL
